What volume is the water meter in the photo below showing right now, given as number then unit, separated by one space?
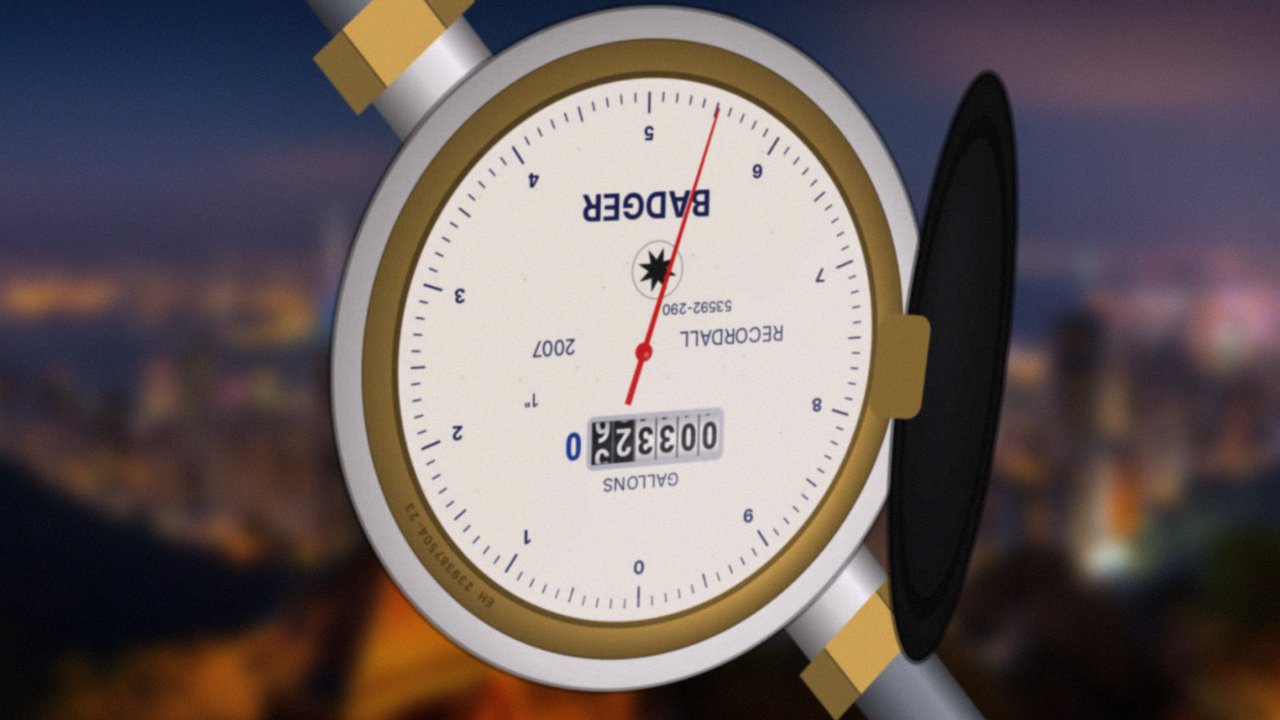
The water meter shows 33255.5 gal
